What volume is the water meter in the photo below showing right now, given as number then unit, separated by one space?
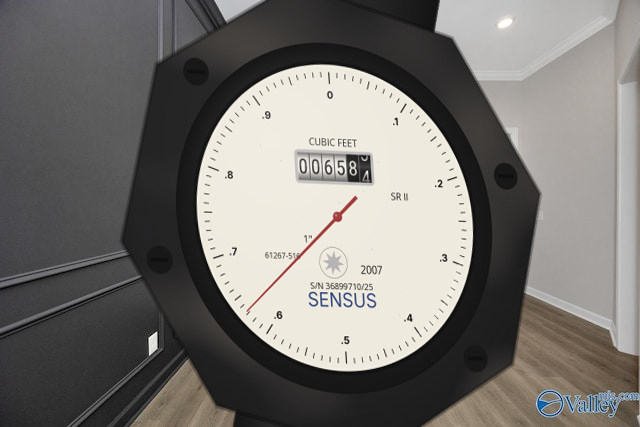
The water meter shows 6583.63 ft³
